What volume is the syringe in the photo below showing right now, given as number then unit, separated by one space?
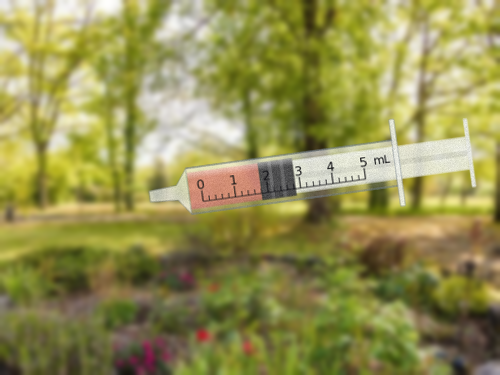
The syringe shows 1.8 mL
